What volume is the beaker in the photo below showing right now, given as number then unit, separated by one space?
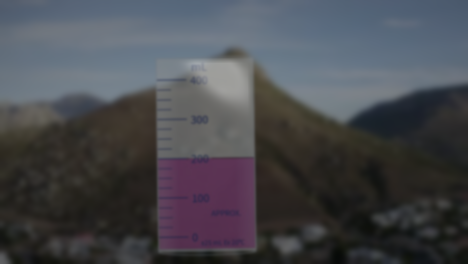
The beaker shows 200 mL
